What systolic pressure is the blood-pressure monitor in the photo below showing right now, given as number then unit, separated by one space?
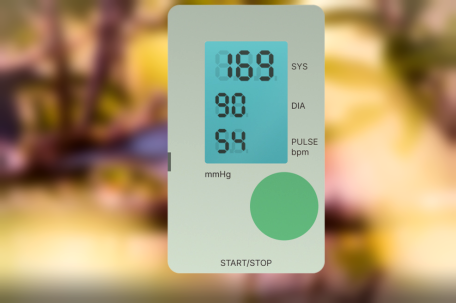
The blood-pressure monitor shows 169 mmHg
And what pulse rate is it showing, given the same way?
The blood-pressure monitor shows 54 bpm
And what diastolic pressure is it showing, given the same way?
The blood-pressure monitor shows 90 mmHg
